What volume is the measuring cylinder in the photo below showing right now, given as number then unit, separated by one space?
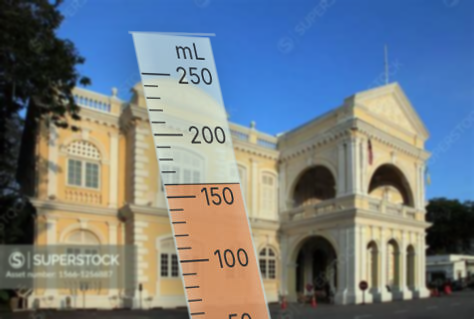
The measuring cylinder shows 160 mL
